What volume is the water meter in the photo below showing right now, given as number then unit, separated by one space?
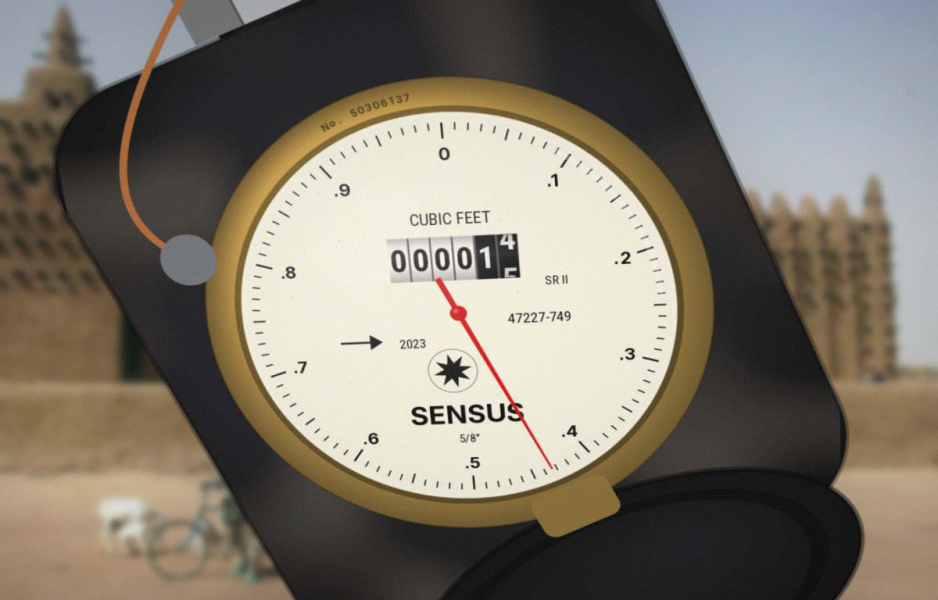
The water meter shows 14.43 ft³
